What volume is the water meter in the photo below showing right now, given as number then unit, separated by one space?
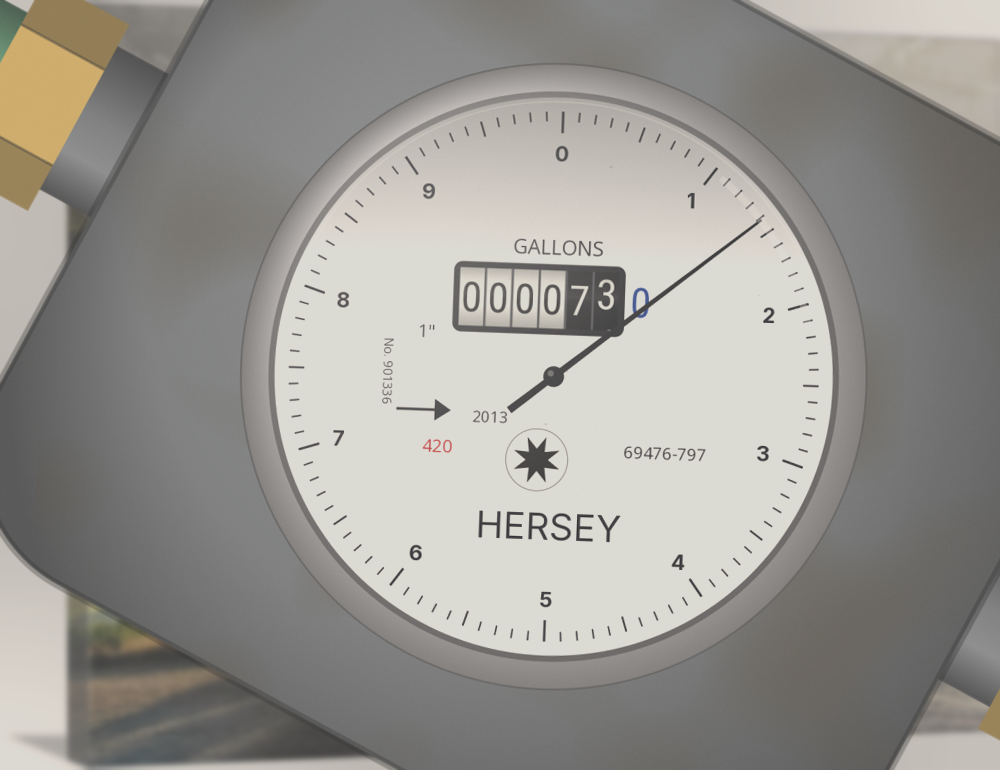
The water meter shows 731.4 gal
